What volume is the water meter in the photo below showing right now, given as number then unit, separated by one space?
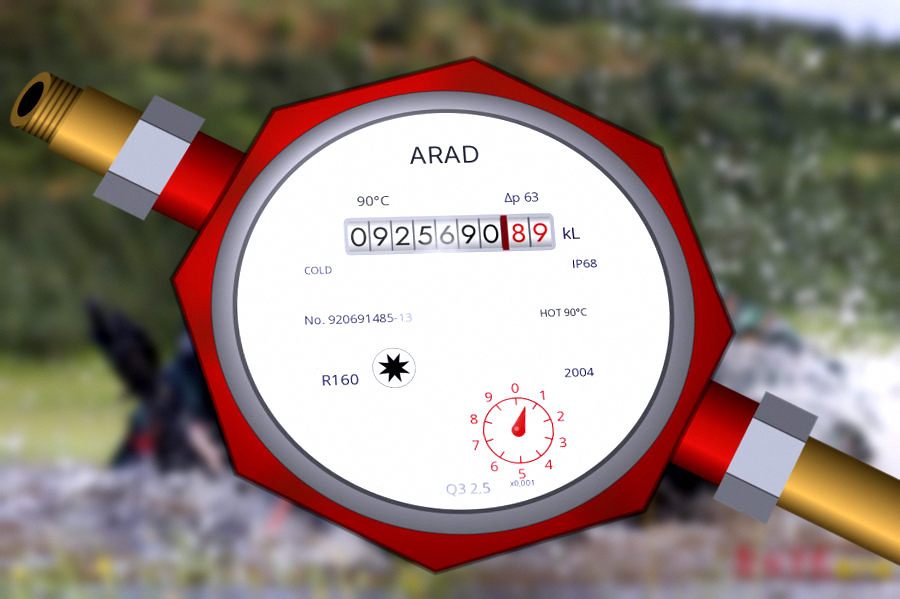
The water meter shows 925690.890 kL
